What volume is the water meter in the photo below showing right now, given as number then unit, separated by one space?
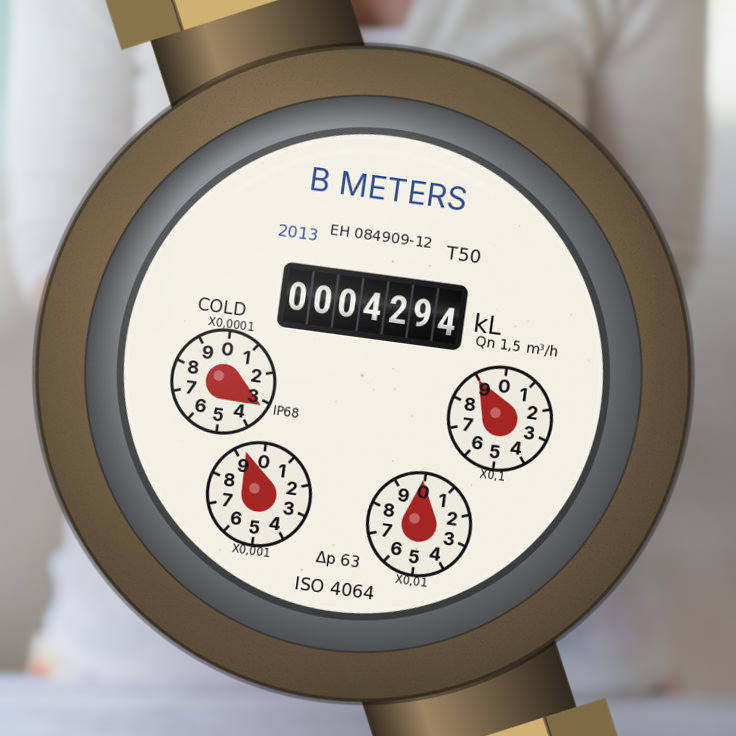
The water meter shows 4293.8993 kL
